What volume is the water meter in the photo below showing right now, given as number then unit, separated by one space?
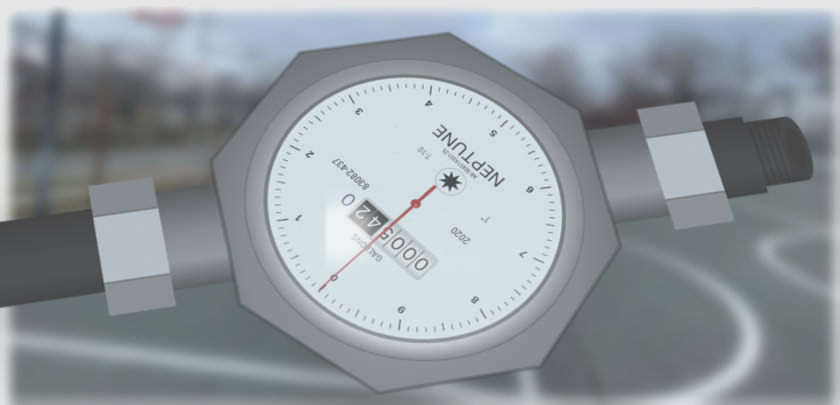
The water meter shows 5420.0 gal
